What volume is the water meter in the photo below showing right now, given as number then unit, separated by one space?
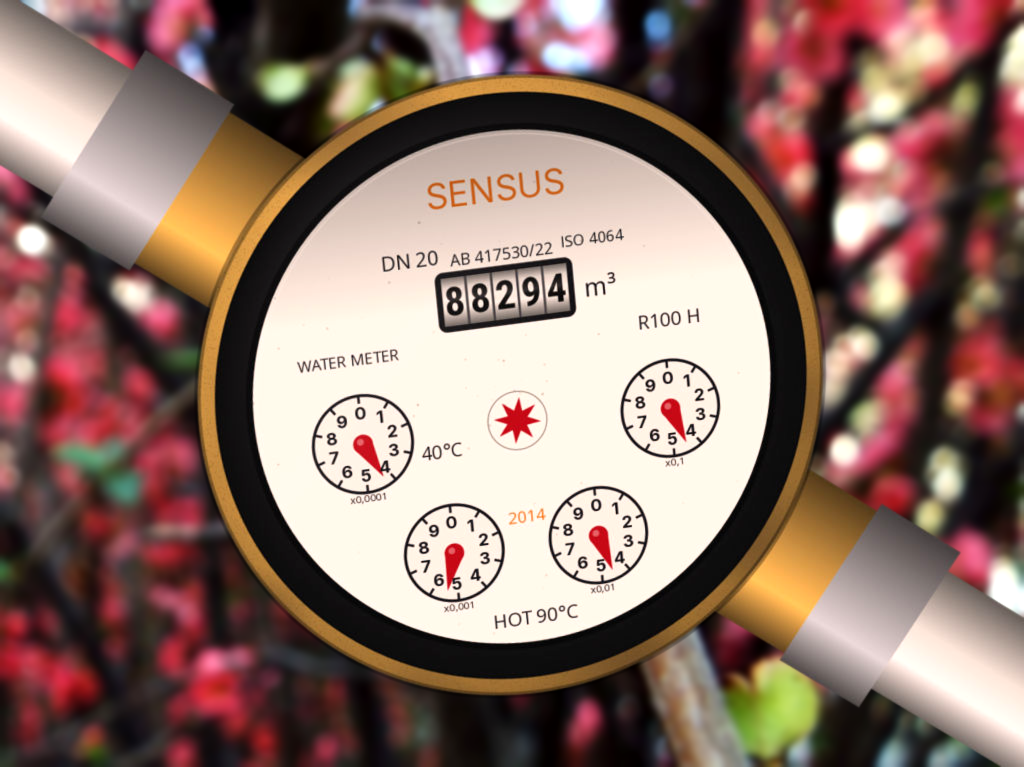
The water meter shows 88294.4454 m³
